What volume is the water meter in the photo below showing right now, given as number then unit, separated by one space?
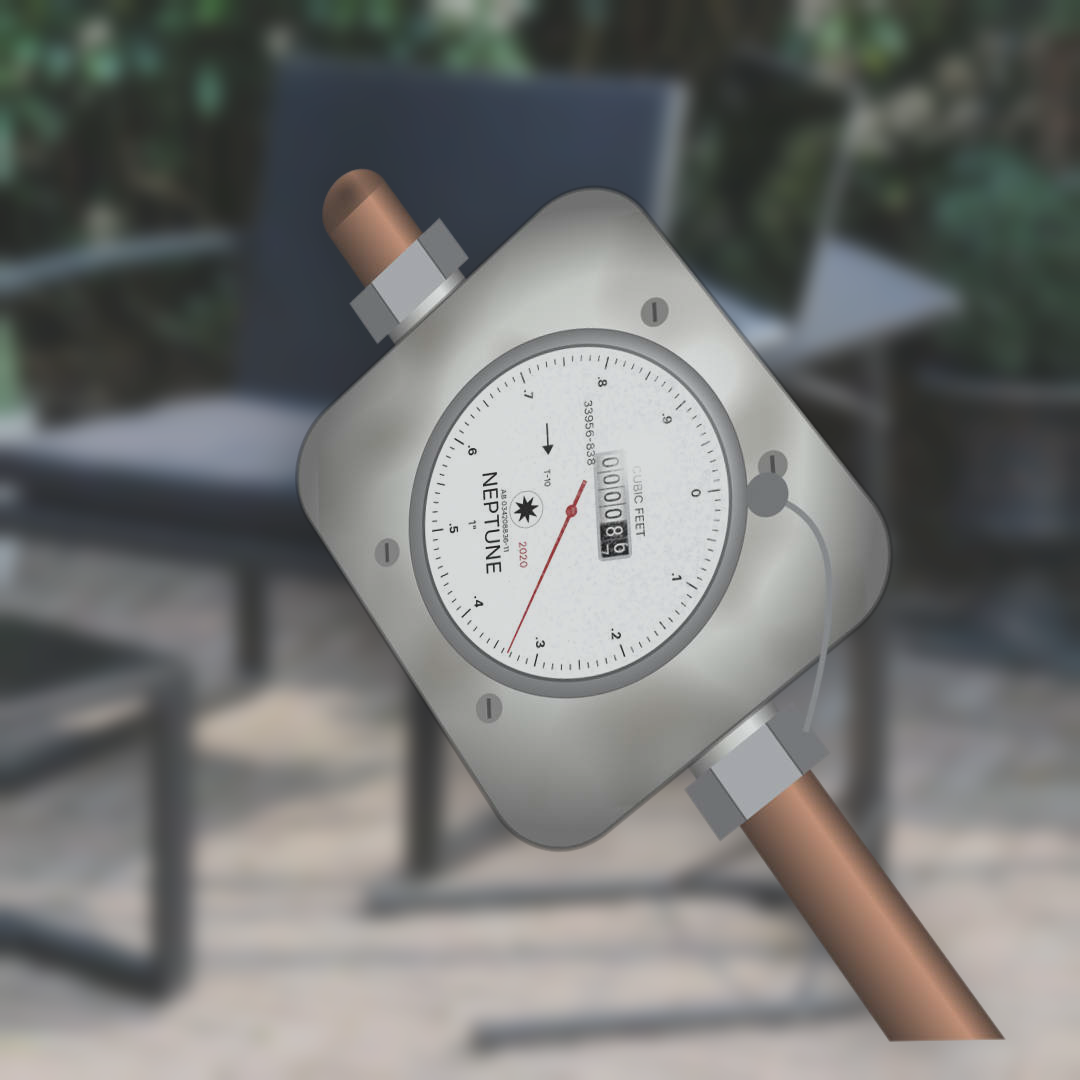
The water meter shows 86.33 ft³
